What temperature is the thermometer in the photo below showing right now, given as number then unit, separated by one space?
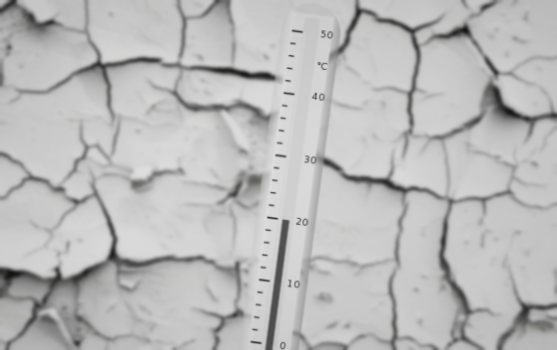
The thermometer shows 20 °C
